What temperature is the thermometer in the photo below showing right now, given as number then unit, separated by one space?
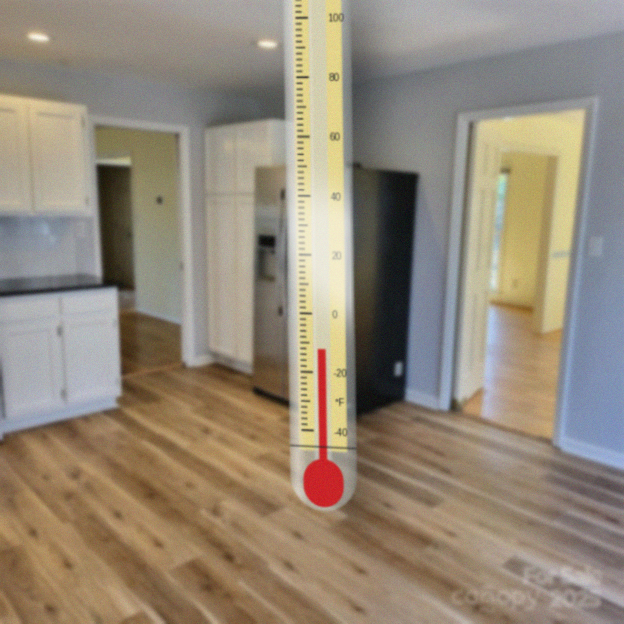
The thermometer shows -12 °F
